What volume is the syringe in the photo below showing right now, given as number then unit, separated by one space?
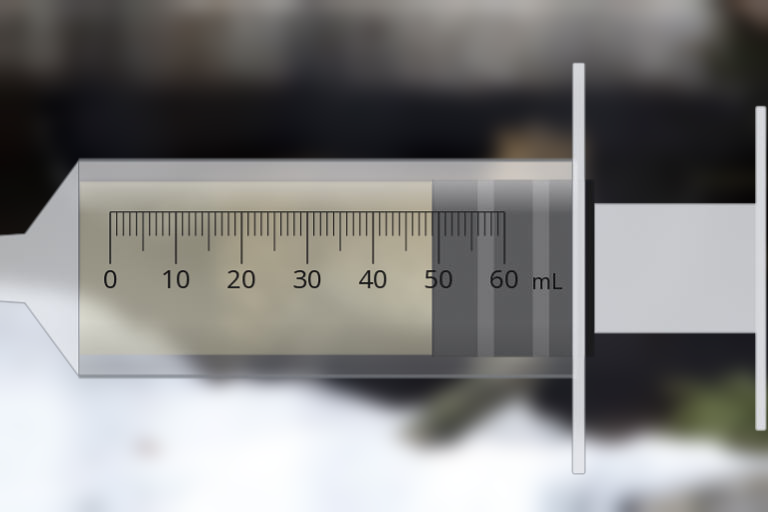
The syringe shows 49 mL
